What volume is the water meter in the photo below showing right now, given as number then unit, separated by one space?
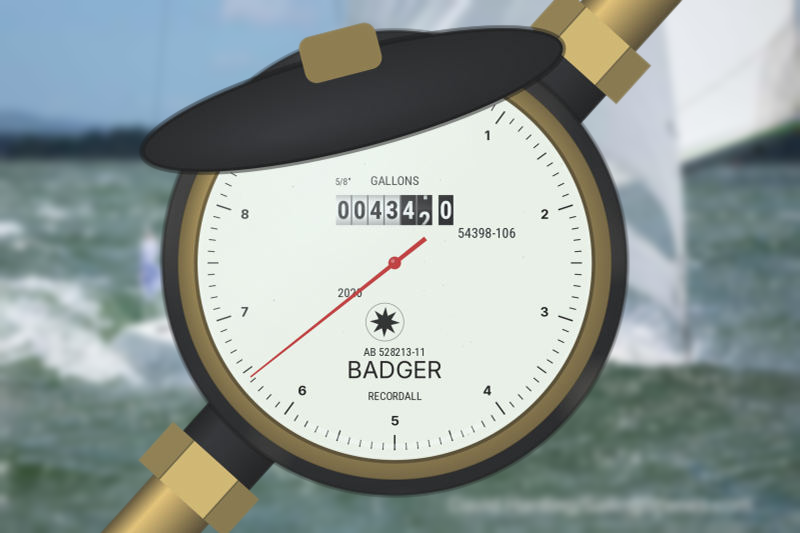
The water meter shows 43416.4 gal
